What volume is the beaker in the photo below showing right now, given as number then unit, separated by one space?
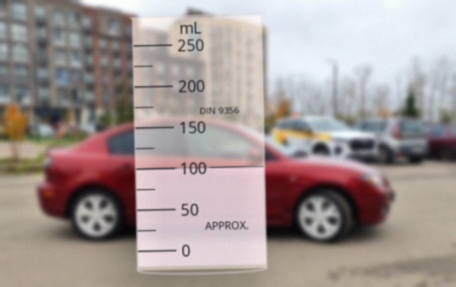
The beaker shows 100 mL
